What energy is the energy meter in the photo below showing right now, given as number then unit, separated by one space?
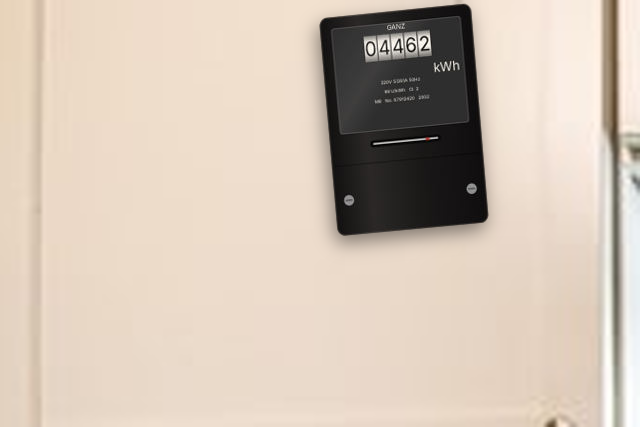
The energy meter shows 4462 kWh
